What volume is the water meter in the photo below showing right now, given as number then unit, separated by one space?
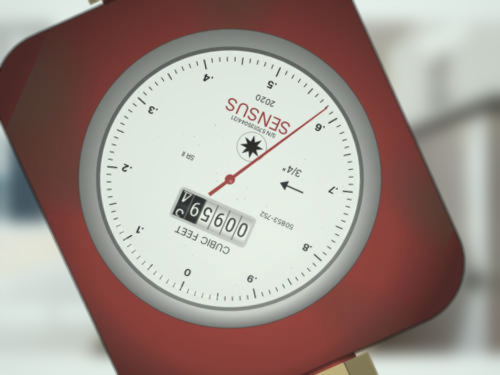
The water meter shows 9593.58 ft³
